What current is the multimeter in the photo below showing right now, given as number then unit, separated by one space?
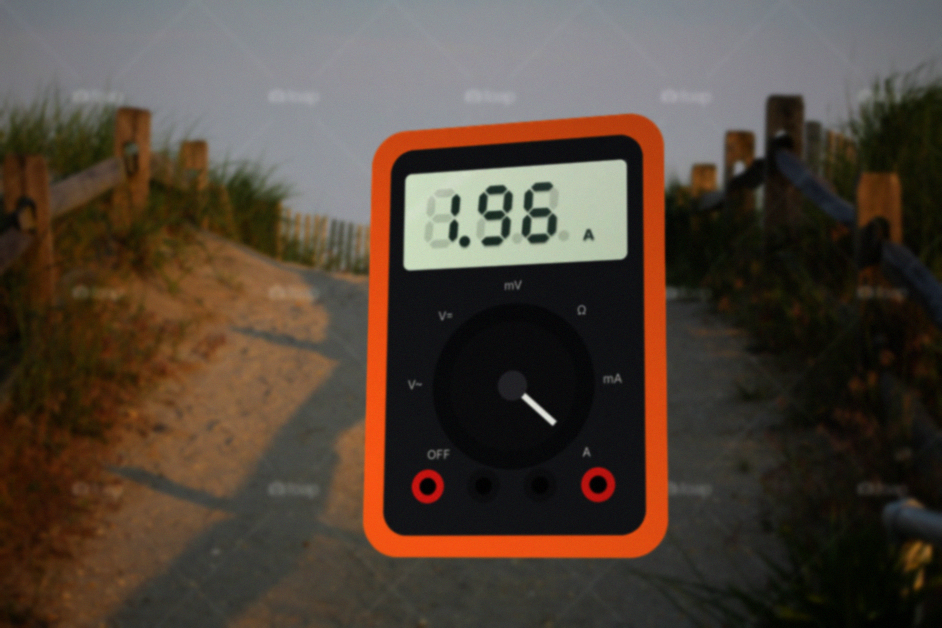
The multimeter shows 1.96 A
